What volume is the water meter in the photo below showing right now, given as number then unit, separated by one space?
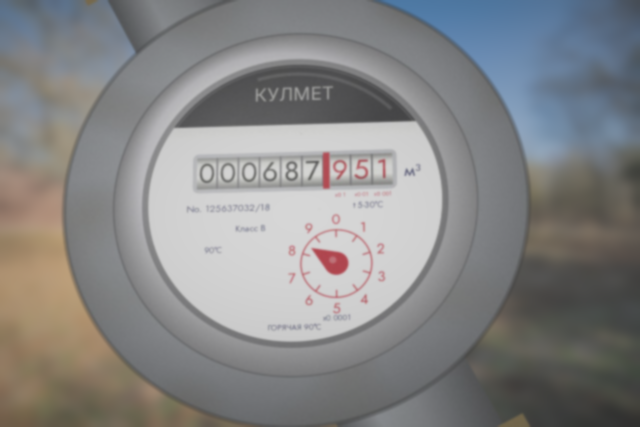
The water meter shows 687.9518 m³
